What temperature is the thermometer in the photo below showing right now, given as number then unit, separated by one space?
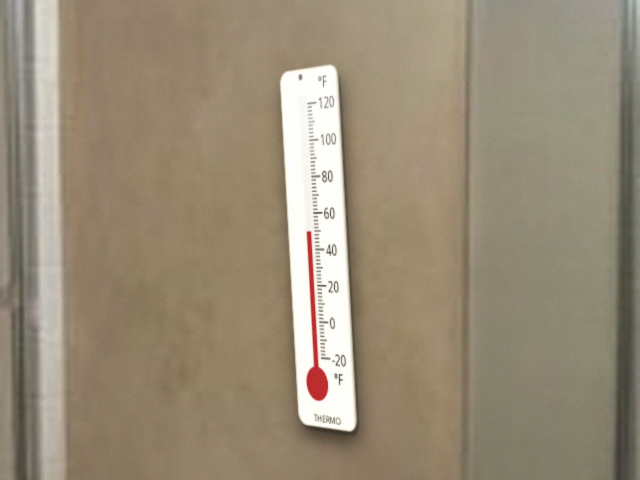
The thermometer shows 50 °F
